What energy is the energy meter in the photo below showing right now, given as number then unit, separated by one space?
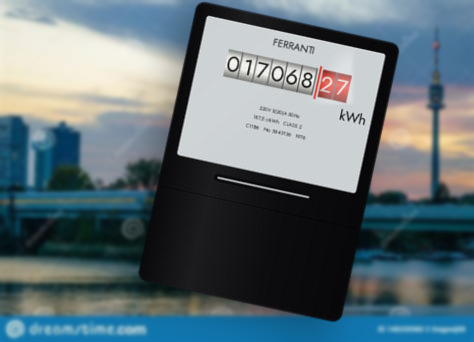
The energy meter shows 17068.27 kWh
